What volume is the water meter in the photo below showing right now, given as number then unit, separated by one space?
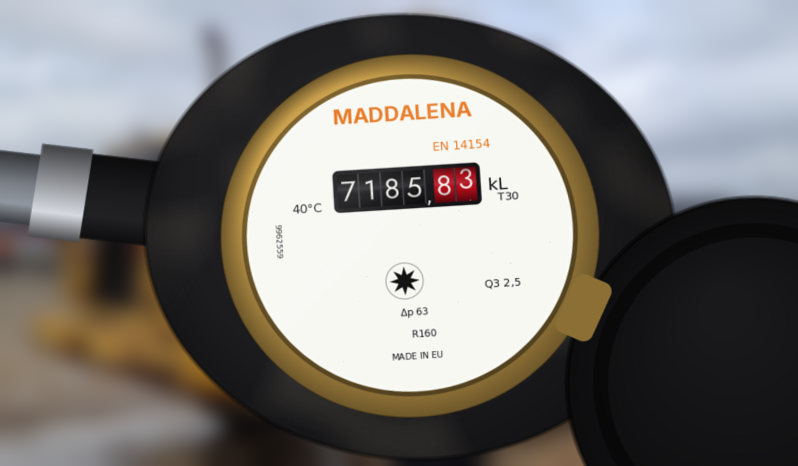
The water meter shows 7185.83 kL
